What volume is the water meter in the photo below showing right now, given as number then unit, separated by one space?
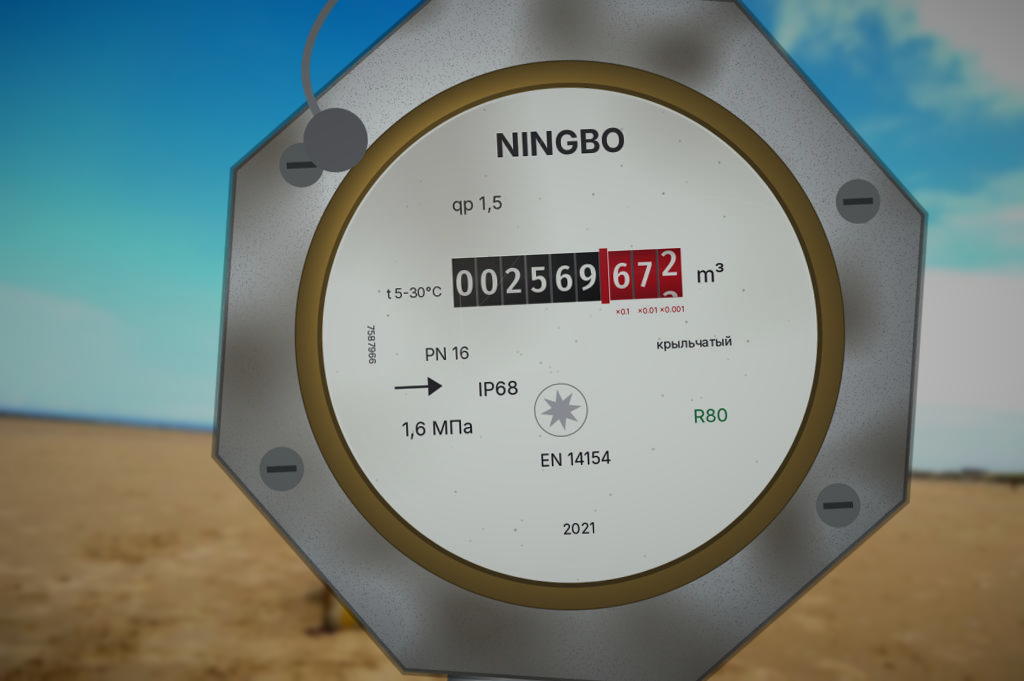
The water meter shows 2569.672 m³
